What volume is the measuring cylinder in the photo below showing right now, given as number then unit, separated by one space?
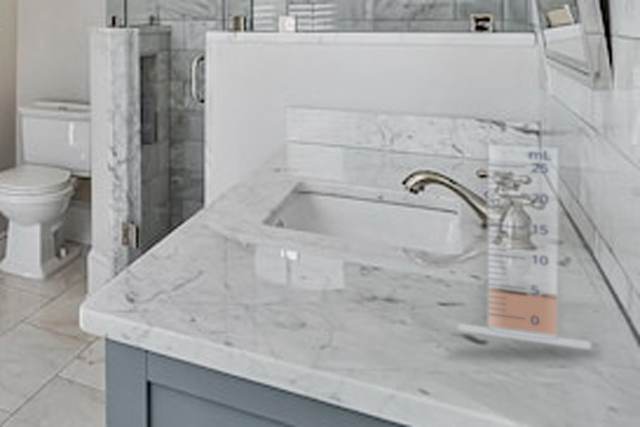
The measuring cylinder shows 4 mL
